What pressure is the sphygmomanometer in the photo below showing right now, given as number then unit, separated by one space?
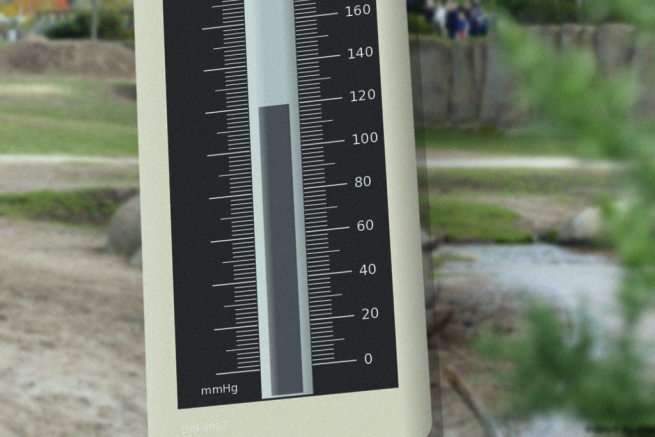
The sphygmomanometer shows 120 mmHg
